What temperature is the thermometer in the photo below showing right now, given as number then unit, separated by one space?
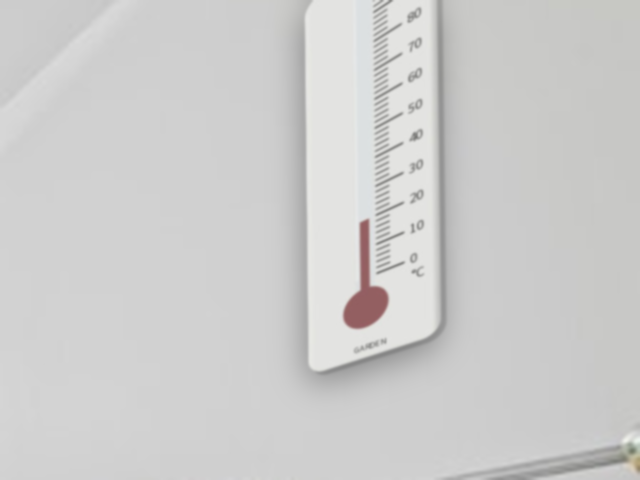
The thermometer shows 20 °C
